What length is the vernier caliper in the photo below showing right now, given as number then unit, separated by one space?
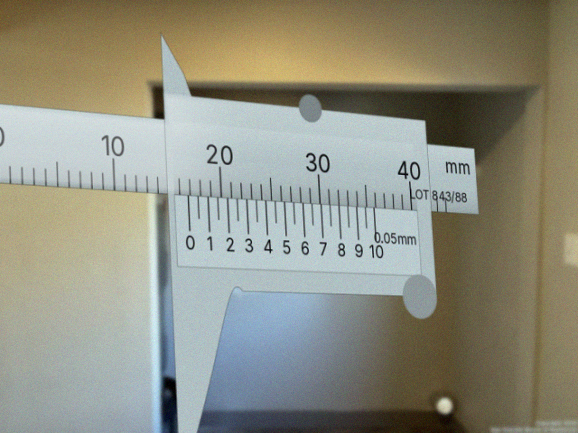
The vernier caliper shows 16.8 mm
